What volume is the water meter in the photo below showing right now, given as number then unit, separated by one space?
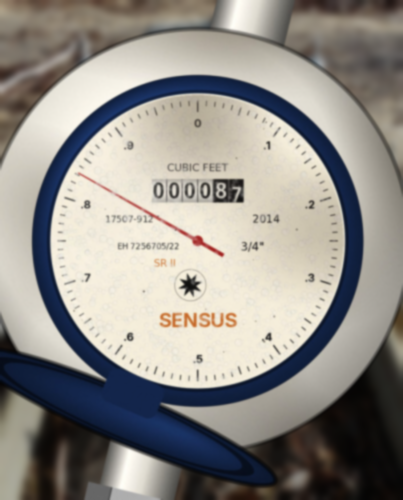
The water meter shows 86.83 ft³
